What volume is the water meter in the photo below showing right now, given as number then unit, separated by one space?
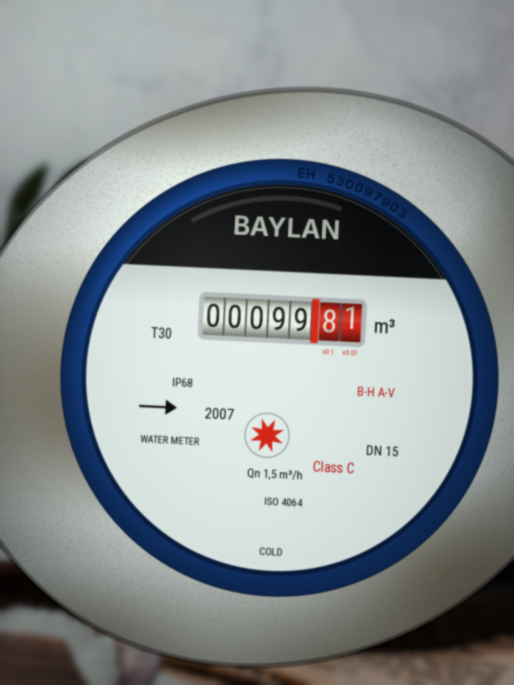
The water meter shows 99.81 m³
